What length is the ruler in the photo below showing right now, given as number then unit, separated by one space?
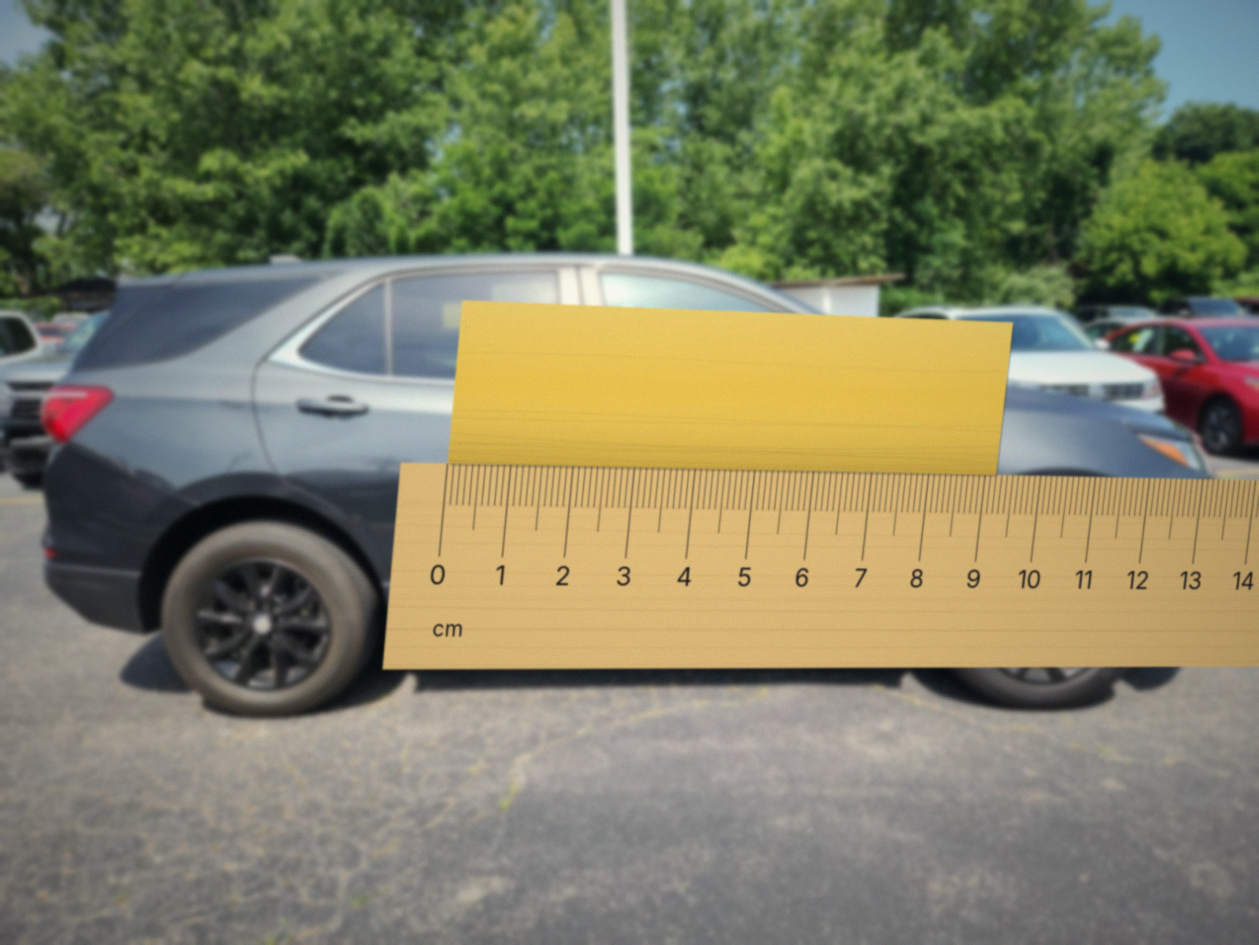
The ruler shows 9.2 cm
